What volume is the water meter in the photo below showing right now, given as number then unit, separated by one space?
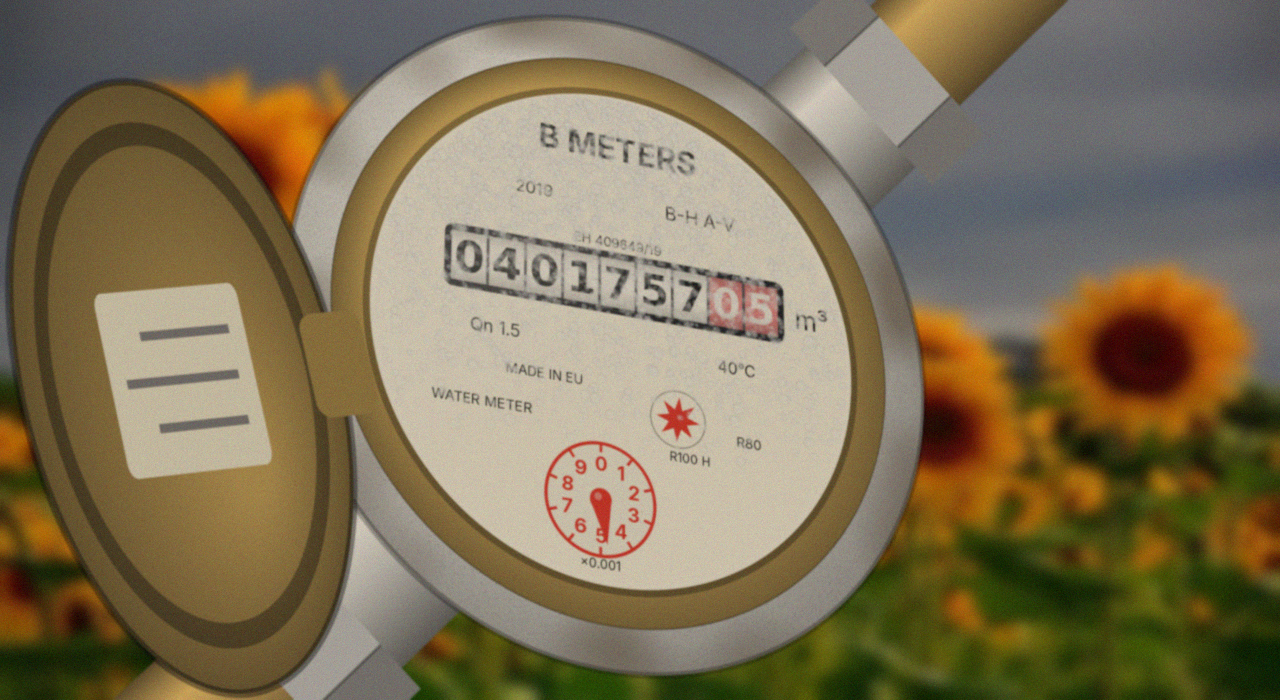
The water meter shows 401757.054 m³
